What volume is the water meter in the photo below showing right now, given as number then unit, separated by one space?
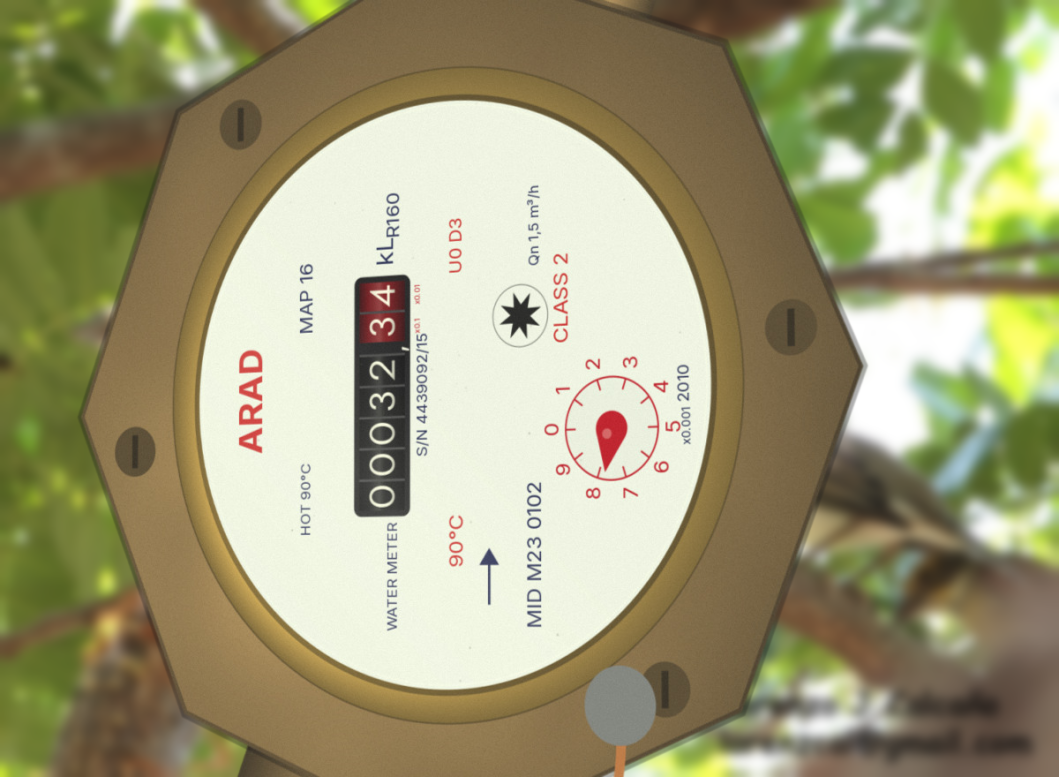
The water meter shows 32.347 kL
